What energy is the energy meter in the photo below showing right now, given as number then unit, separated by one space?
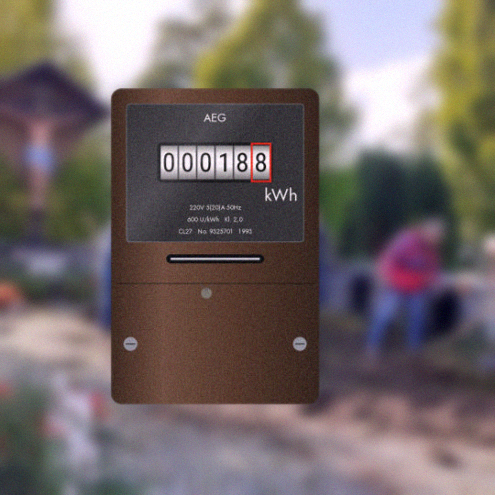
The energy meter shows 18.8 kWh
